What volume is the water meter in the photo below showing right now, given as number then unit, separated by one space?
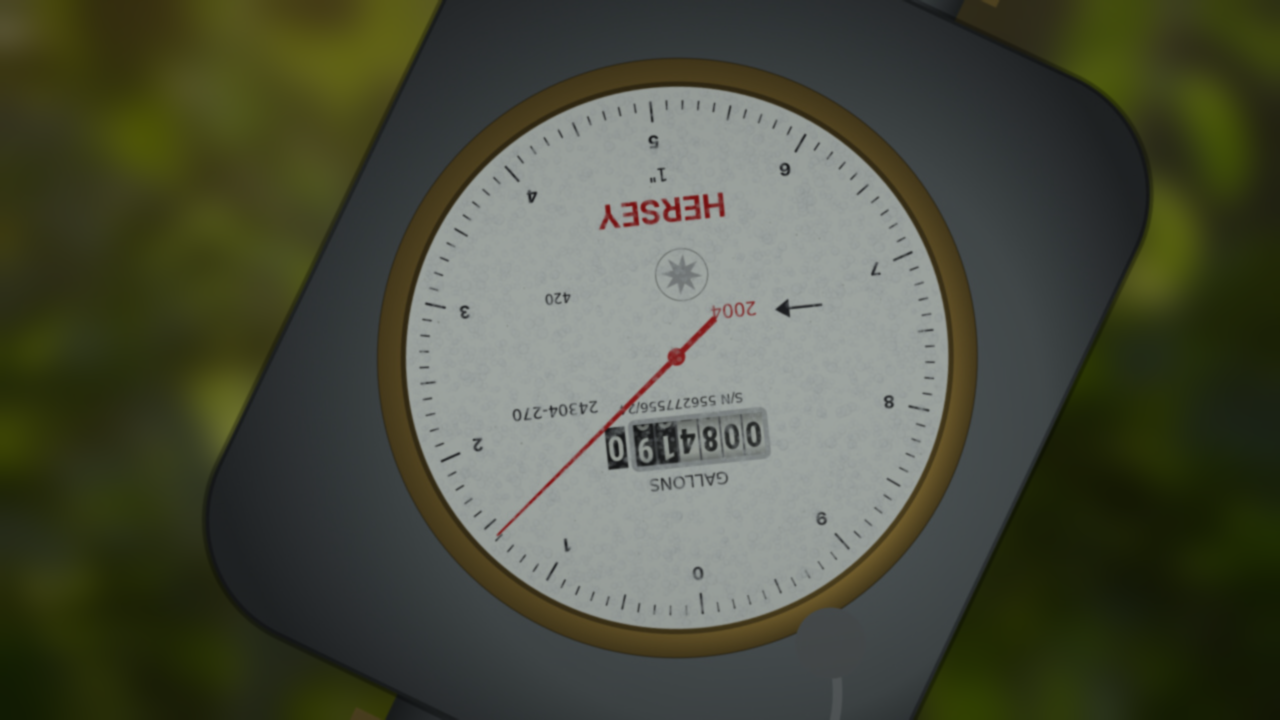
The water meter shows 84191.4 gal
